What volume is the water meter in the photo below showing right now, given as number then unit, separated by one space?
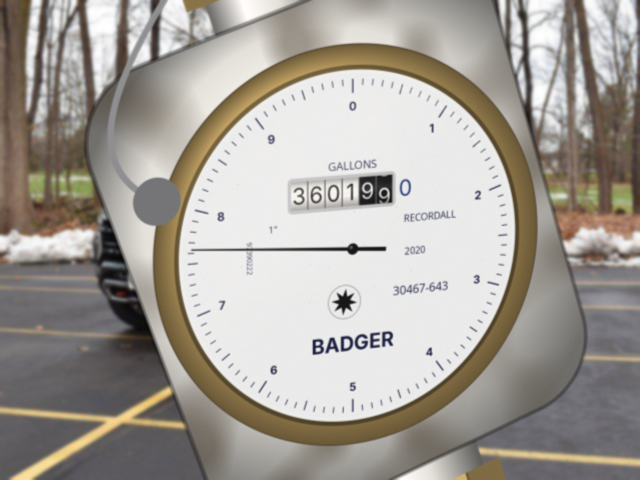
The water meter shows 3601987.6 gal
